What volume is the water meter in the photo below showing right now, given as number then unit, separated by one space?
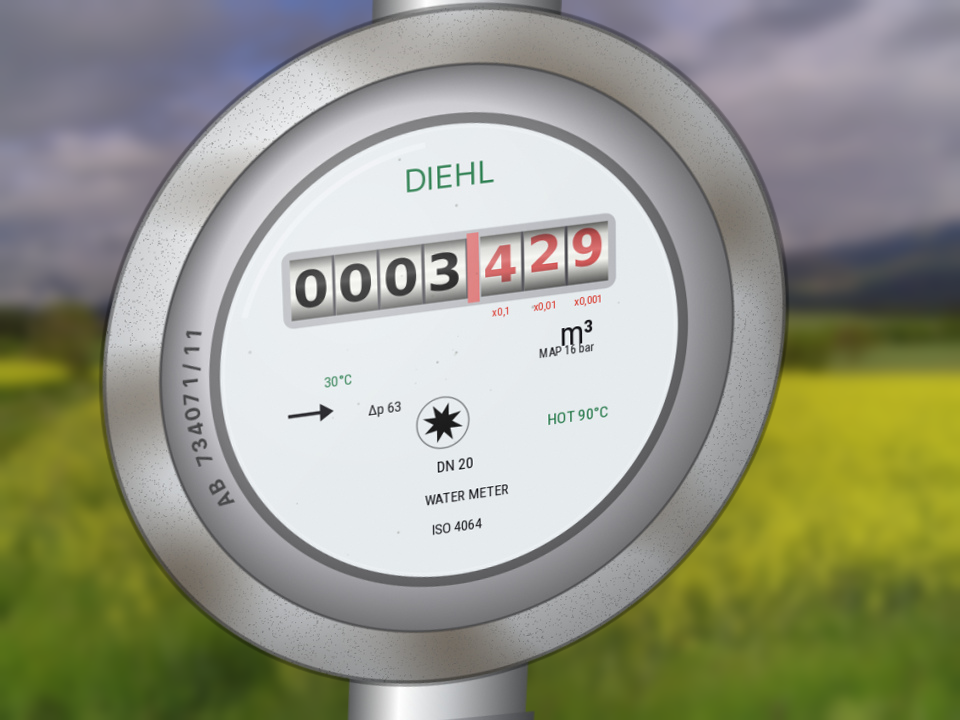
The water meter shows 3.429 m³
